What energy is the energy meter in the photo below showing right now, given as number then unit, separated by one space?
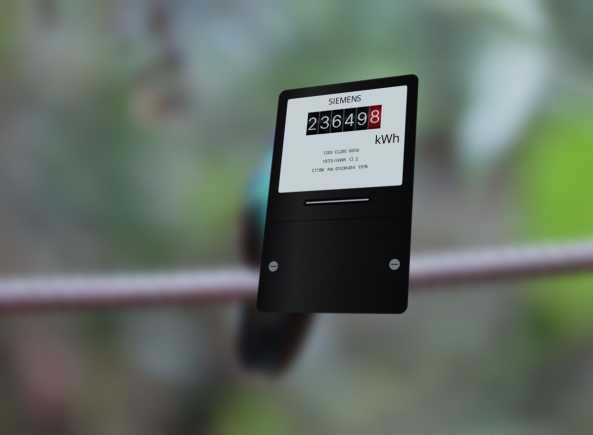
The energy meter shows 23649.8 kWh
